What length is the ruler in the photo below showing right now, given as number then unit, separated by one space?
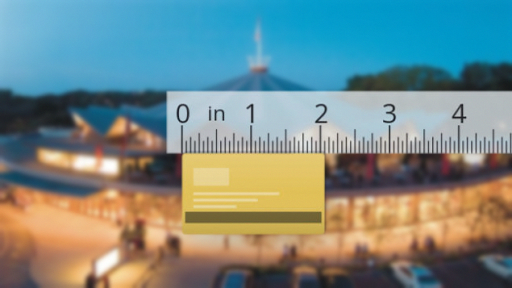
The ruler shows 2.0625 in
